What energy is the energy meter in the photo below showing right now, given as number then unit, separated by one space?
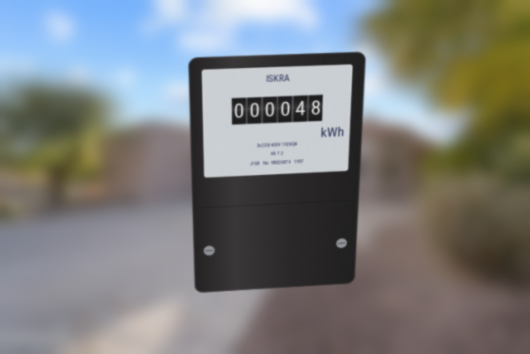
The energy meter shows 48 kWh
